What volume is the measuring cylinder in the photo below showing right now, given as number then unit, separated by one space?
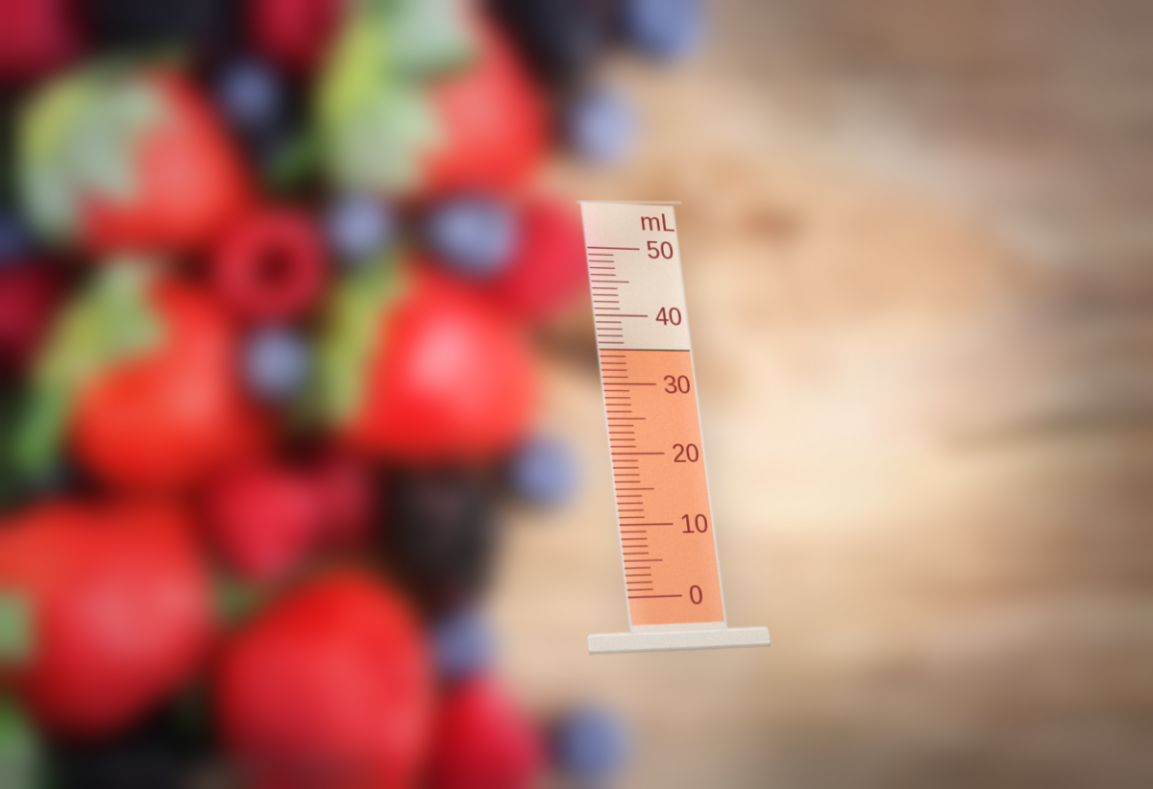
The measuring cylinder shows 35 mL
